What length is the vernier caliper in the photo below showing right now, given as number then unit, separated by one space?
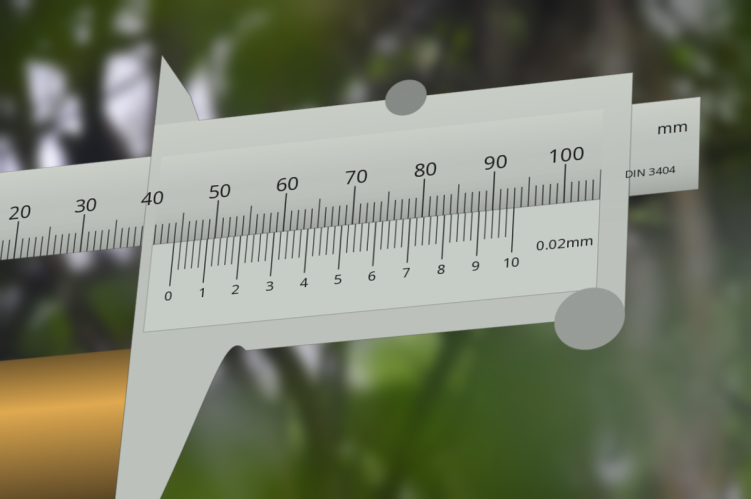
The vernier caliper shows 44.0 mm
